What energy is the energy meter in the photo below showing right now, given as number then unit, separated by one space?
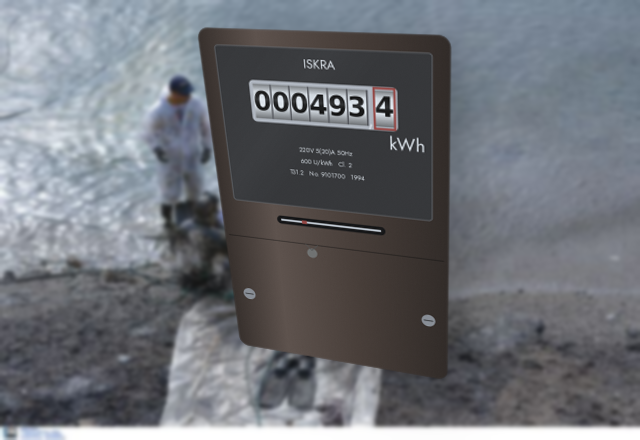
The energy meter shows 493.4 kWh
